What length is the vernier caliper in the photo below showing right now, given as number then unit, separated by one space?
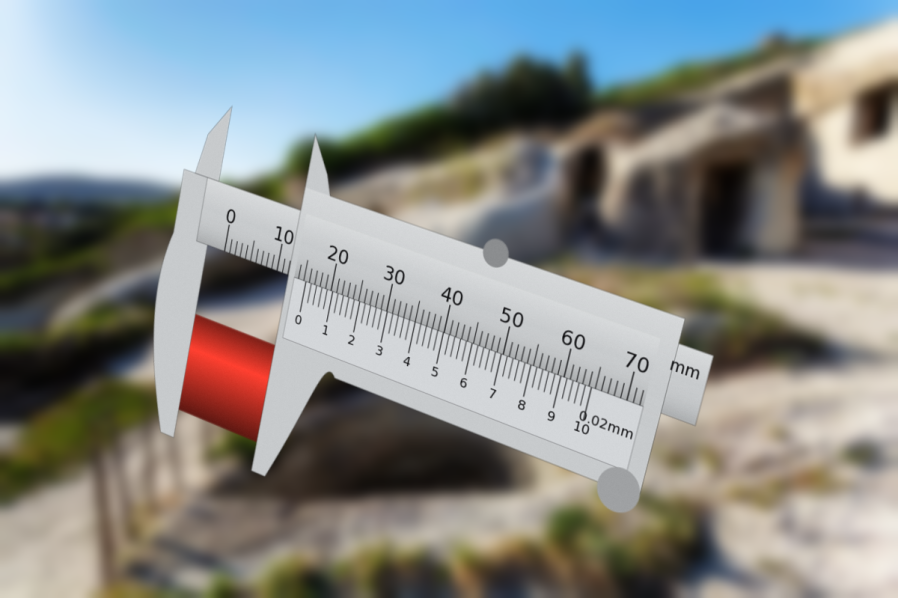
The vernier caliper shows 15.4 mm
